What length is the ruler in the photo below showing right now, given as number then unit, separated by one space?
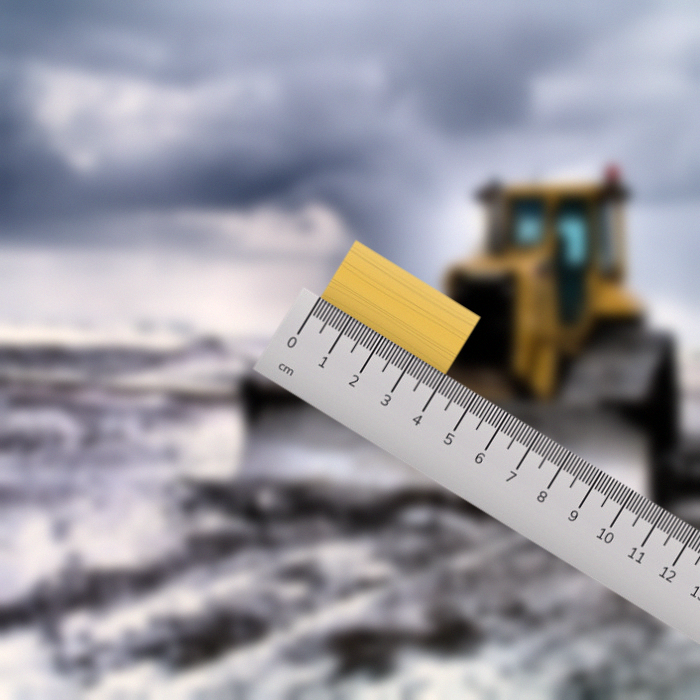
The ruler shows 4 cm
